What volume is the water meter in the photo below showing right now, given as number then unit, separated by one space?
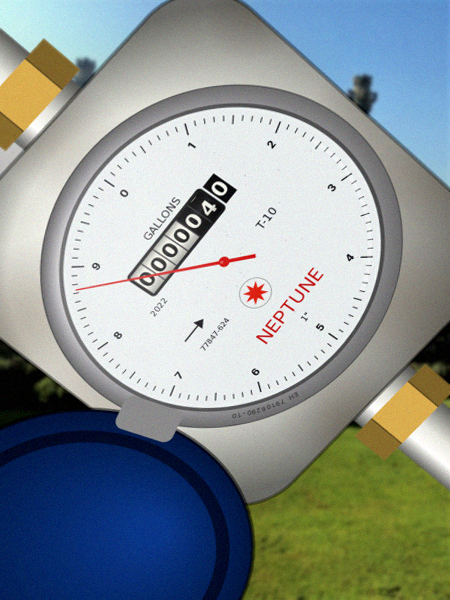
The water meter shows 38.7 gal
